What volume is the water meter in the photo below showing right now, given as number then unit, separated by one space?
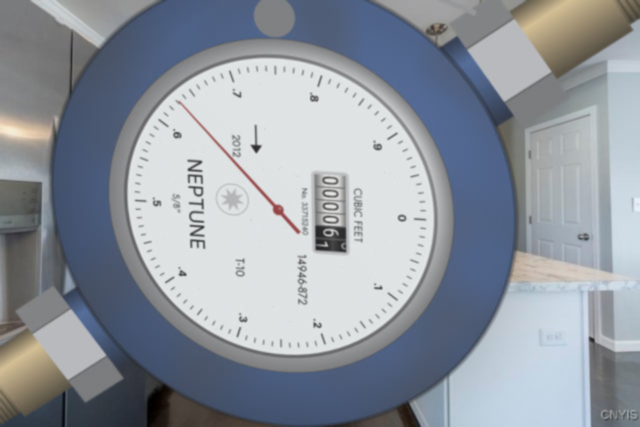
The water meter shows 60.63 ft³
